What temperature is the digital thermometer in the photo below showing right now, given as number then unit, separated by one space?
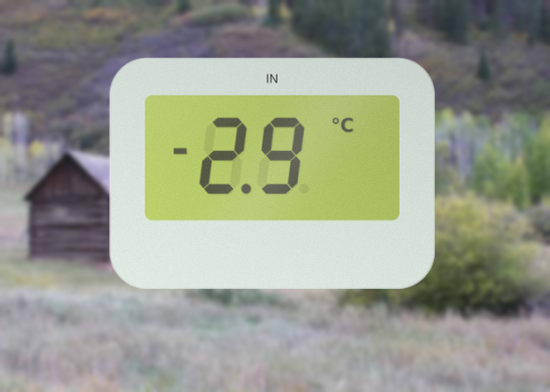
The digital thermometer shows -2.9 °C
